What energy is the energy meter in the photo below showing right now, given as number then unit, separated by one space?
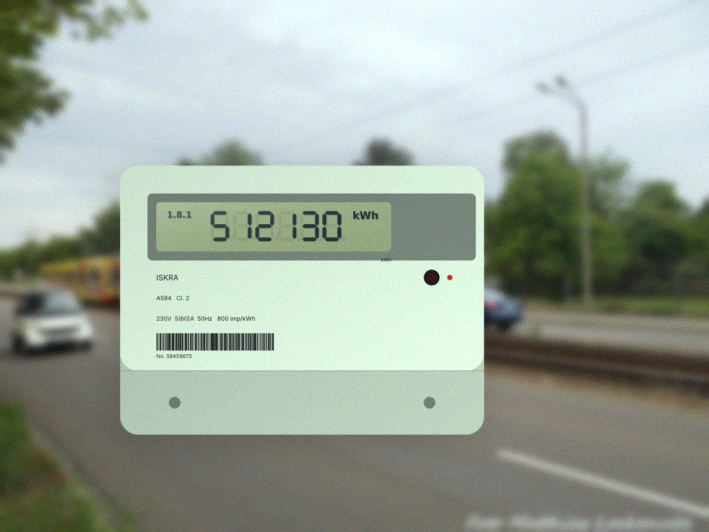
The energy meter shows 512130 kWh
